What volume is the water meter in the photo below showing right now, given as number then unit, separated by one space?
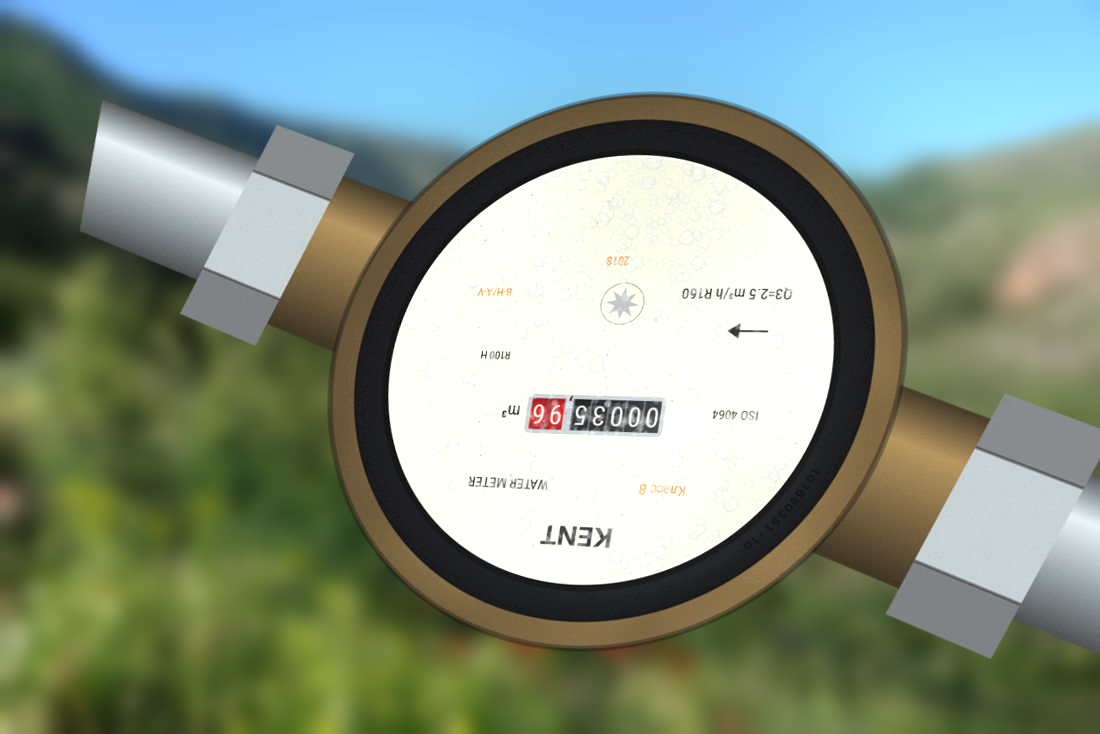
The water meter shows 35.96 m³
